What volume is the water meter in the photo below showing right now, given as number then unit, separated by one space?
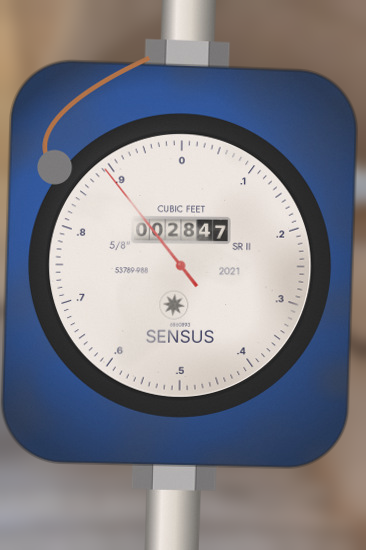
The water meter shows 2846.89 ft³
